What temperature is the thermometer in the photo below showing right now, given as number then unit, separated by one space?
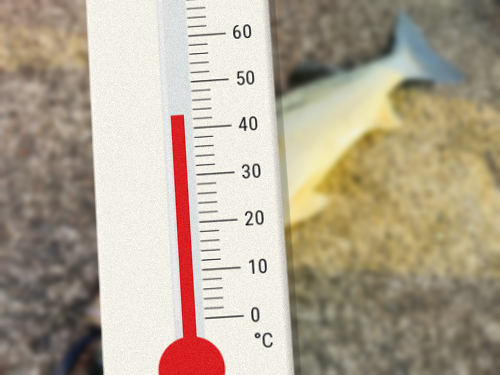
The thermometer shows 43 °C
